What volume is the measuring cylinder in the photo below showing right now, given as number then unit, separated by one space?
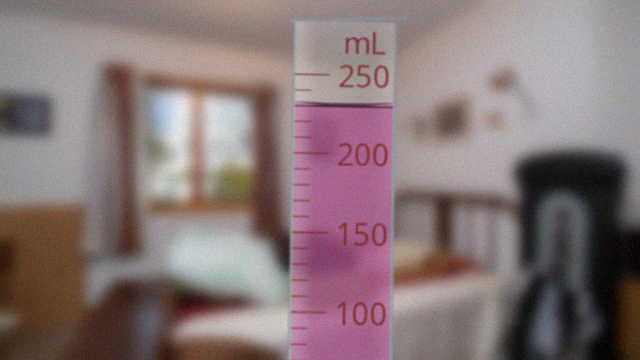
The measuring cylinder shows 230 mL
